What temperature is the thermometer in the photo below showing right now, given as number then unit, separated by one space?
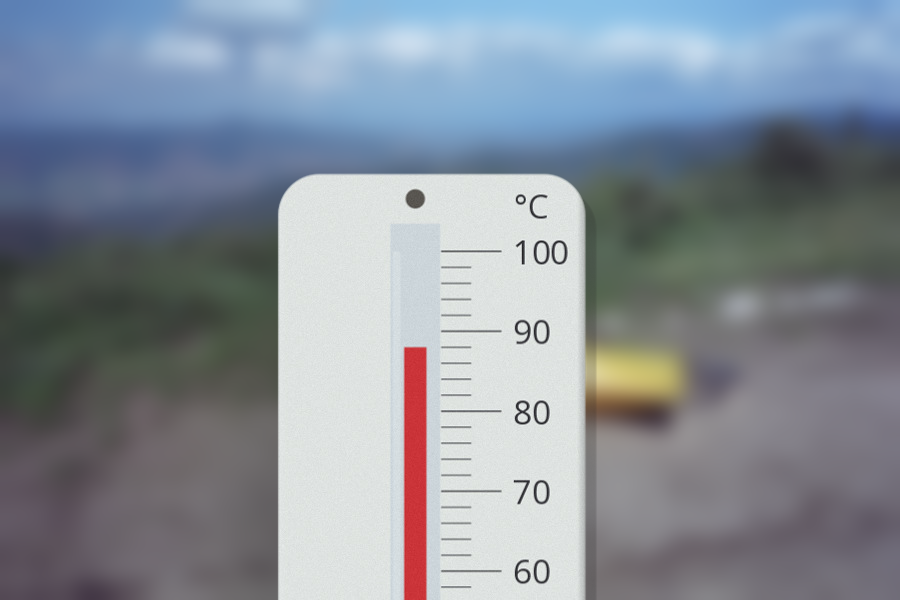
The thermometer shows 88 °C
